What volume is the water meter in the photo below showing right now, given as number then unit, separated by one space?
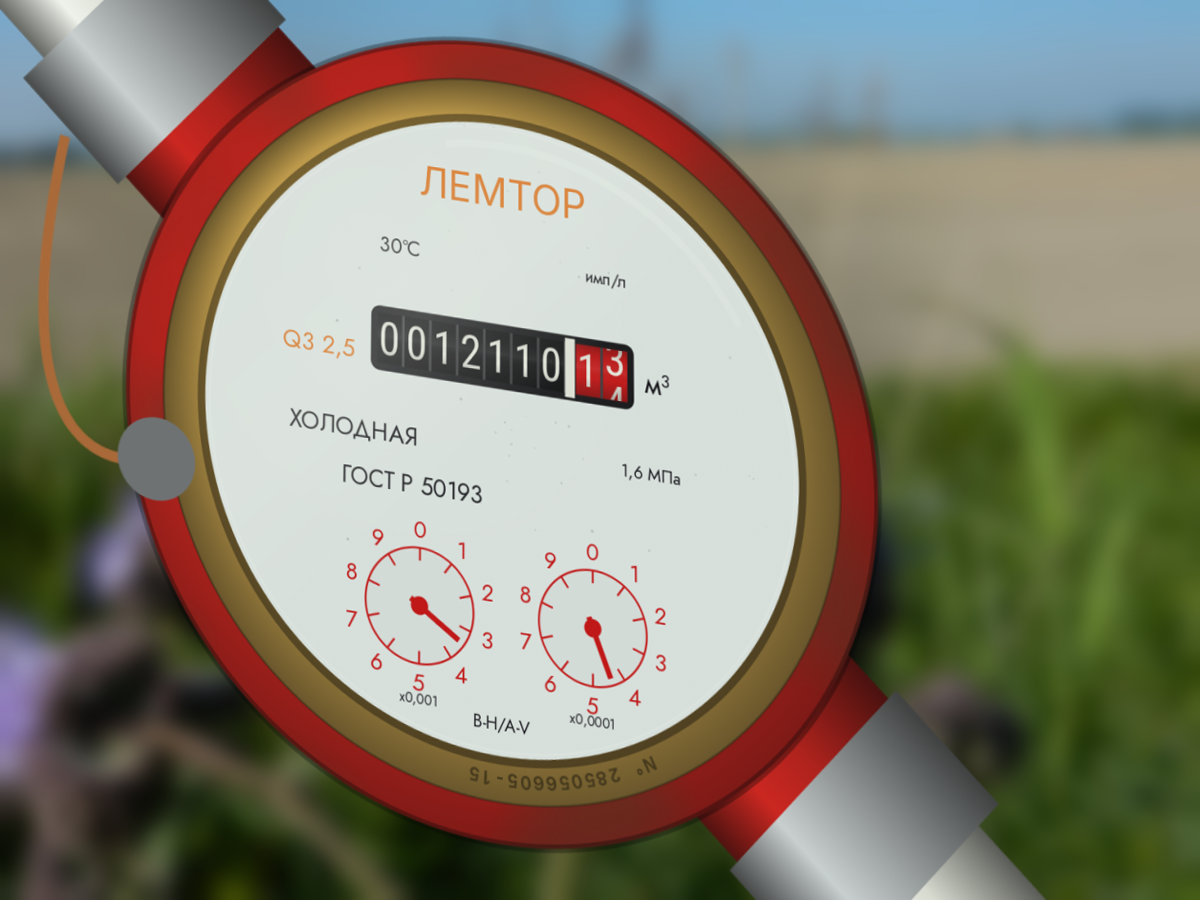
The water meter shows 12110.1334 m³
